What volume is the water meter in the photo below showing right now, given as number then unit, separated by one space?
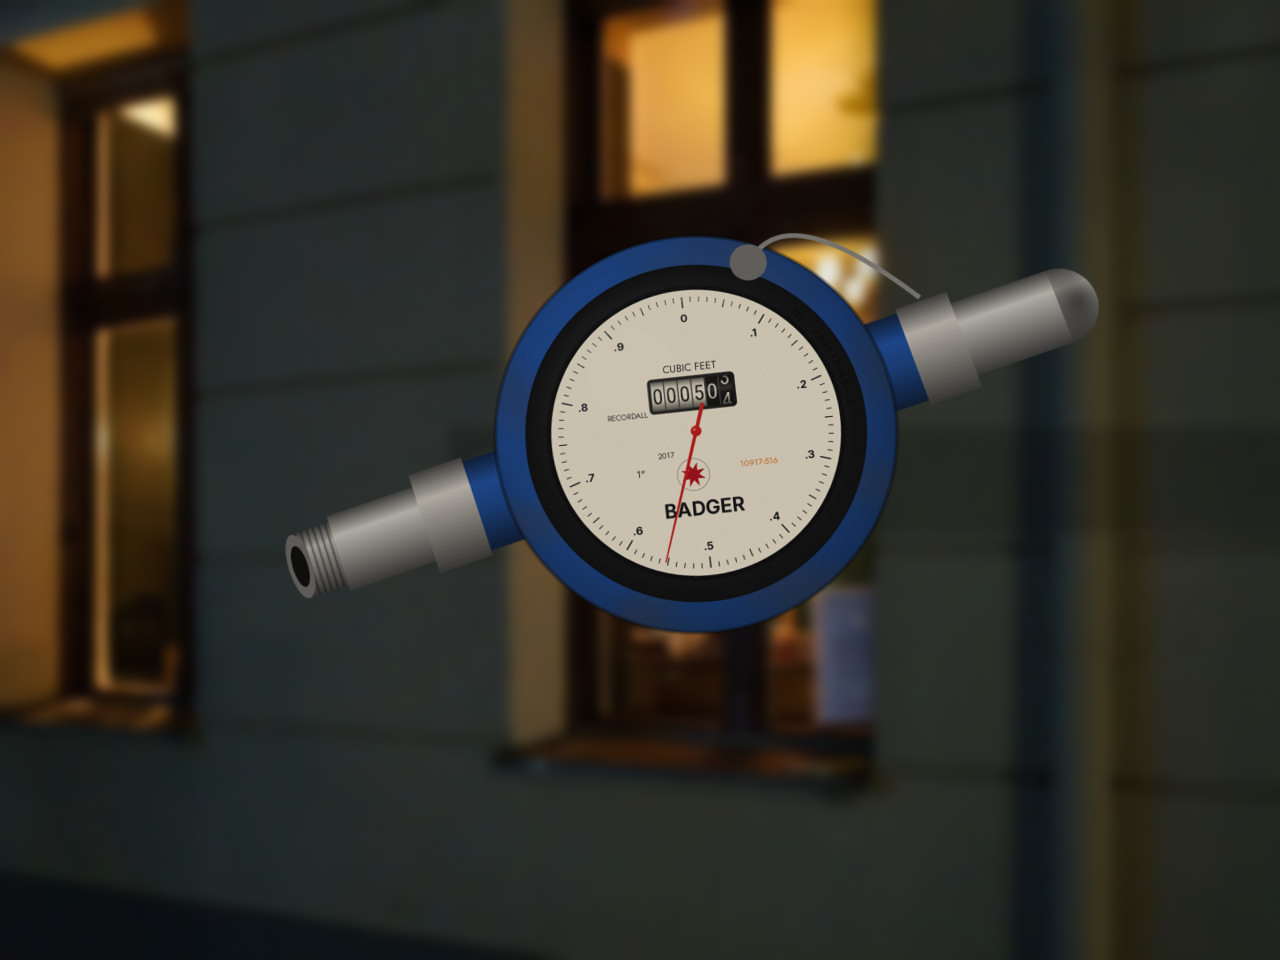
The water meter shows 503.55 ft³
